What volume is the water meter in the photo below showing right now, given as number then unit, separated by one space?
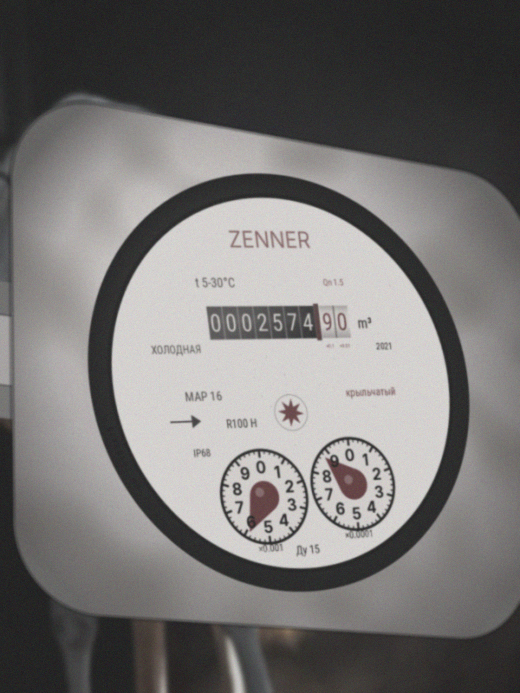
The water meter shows 2574.9058 m³
